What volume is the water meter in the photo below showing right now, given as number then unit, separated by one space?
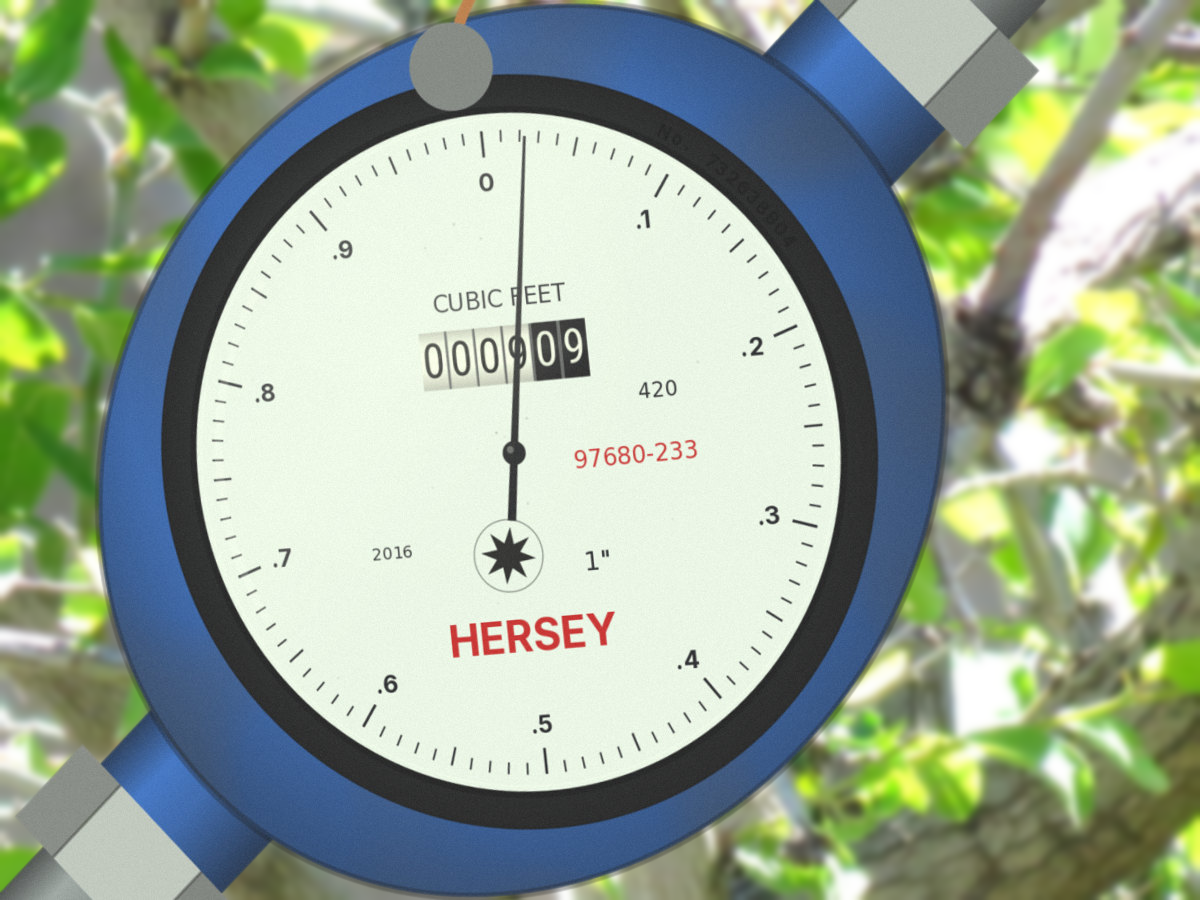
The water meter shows 909.02 ft³
